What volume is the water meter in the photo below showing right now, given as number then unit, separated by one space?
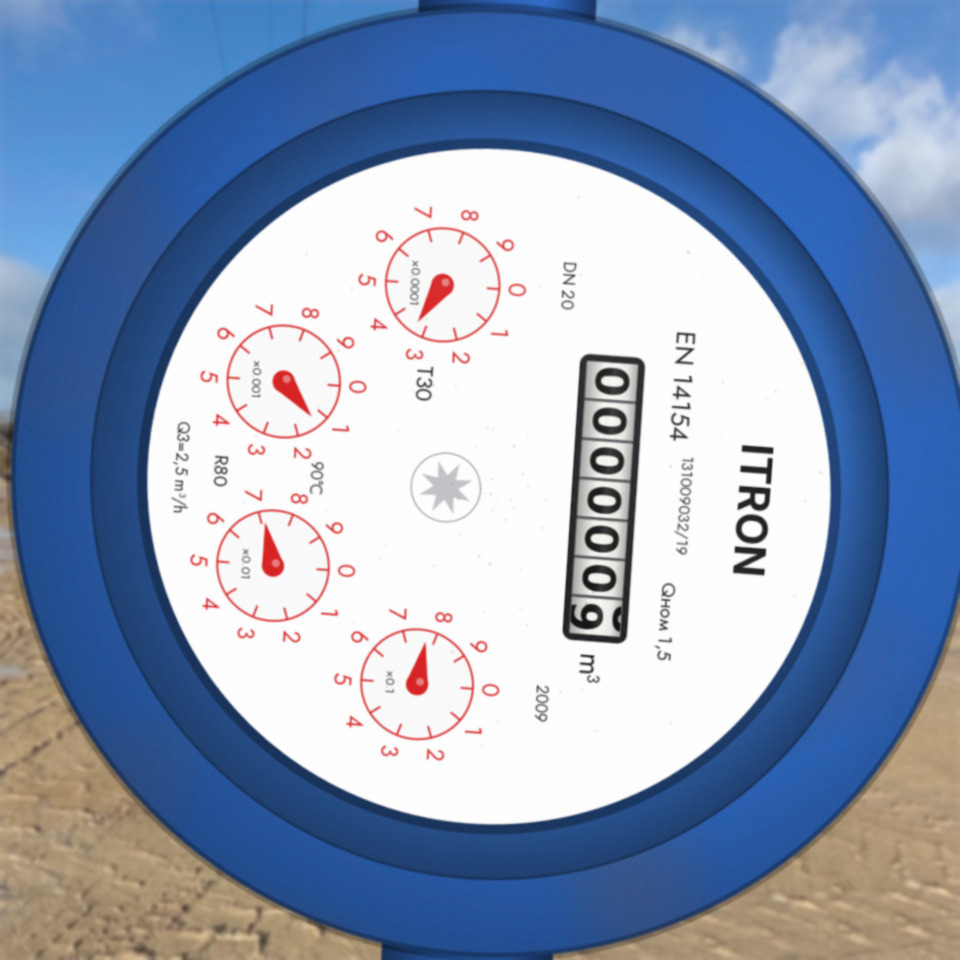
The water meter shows 8.7713 m³
